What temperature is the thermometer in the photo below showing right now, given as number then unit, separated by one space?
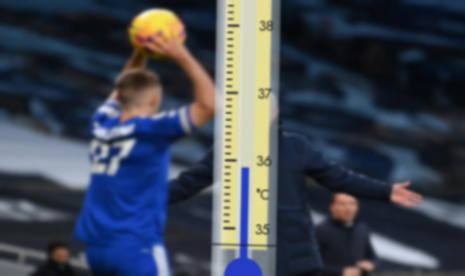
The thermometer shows 35.9 °C
